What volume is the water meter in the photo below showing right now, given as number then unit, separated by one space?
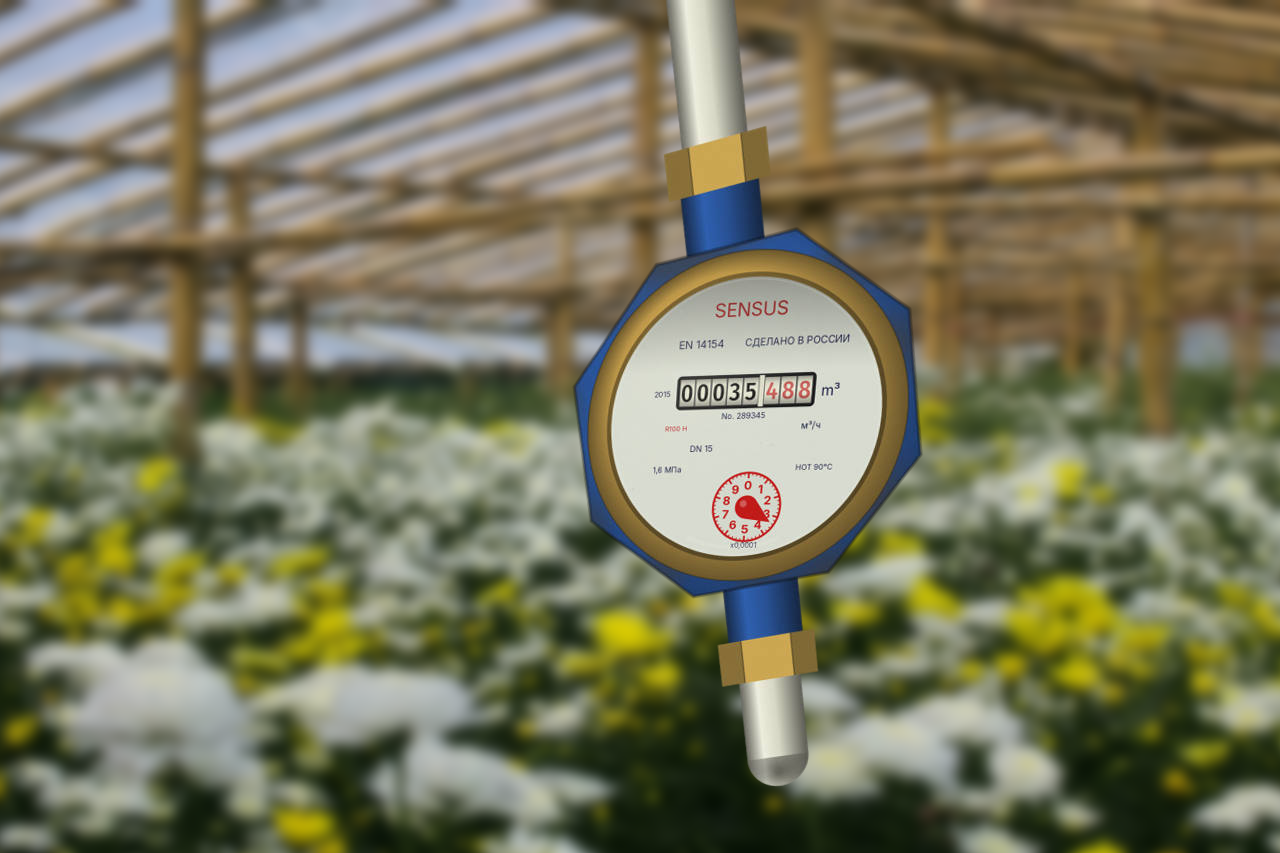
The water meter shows 35.4883 m³
